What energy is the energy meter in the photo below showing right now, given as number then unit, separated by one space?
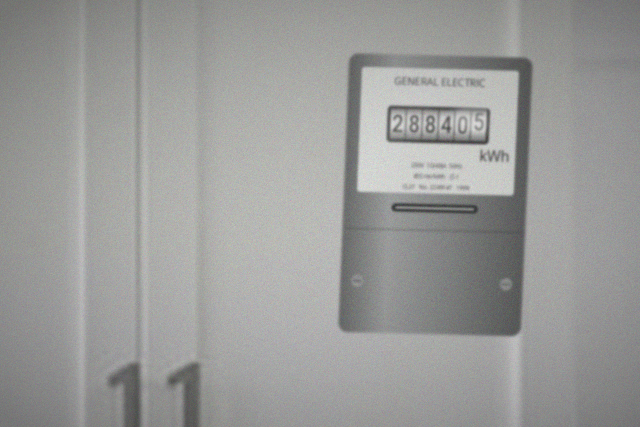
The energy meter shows 288405 kWh
